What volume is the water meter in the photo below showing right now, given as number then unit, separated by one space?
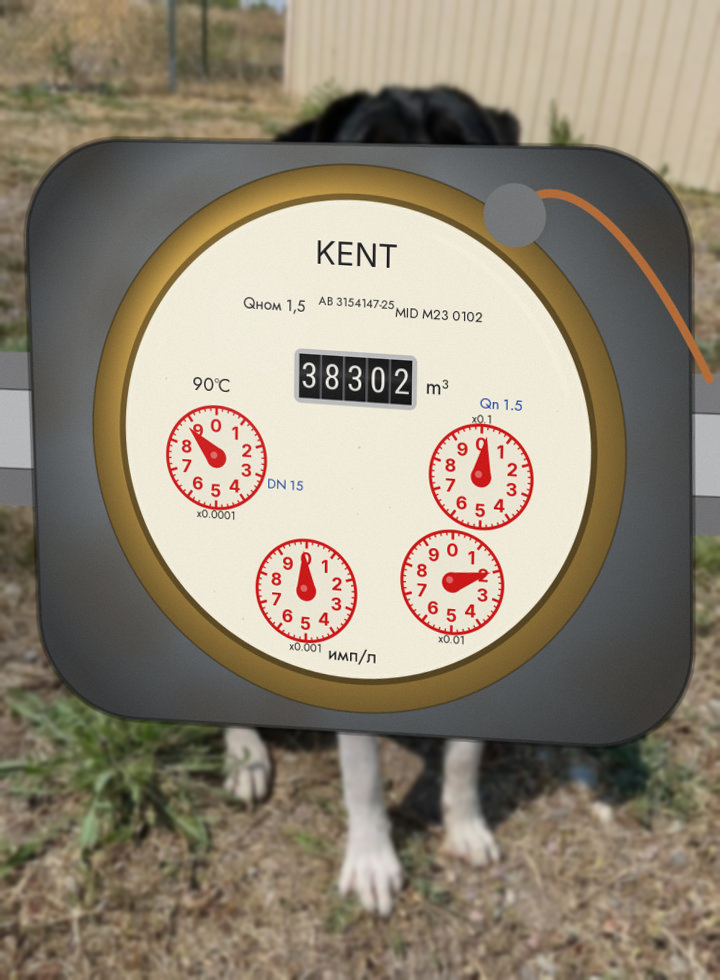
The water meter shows 38302.0198 m³
